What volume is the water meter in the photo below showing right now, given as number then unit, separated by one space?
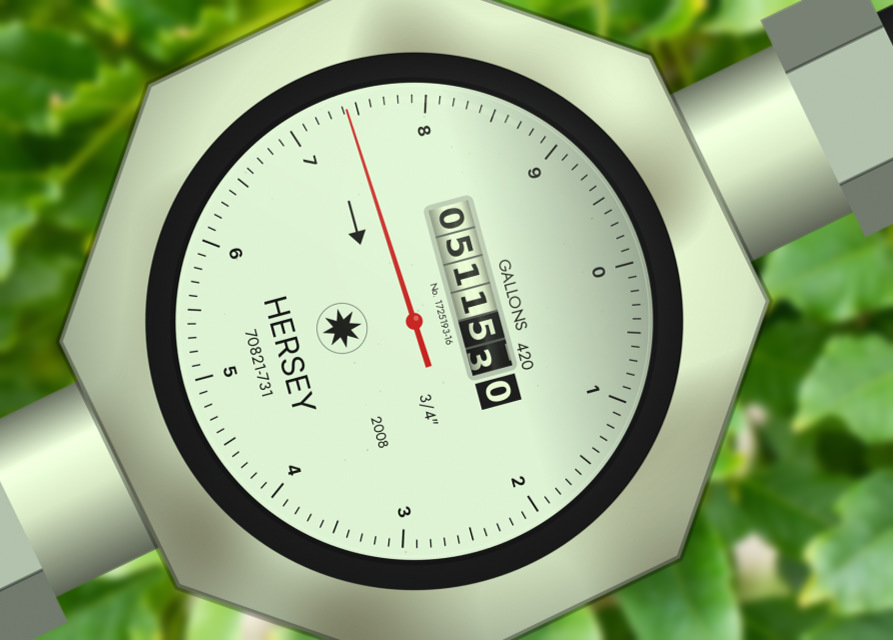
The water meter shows 511527.4 gal
